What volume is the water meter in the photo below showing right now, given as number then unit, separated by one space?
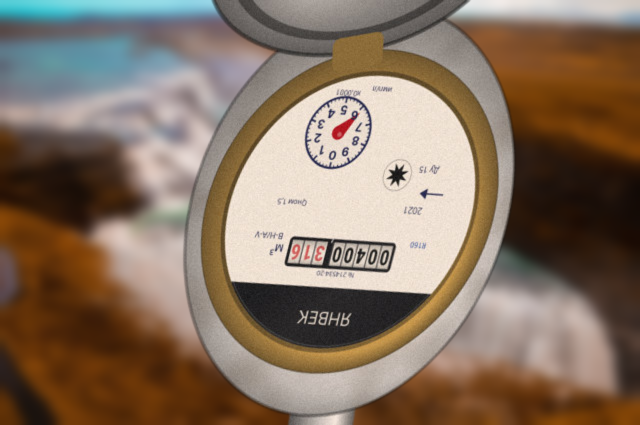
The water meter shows 400.3166 m³
